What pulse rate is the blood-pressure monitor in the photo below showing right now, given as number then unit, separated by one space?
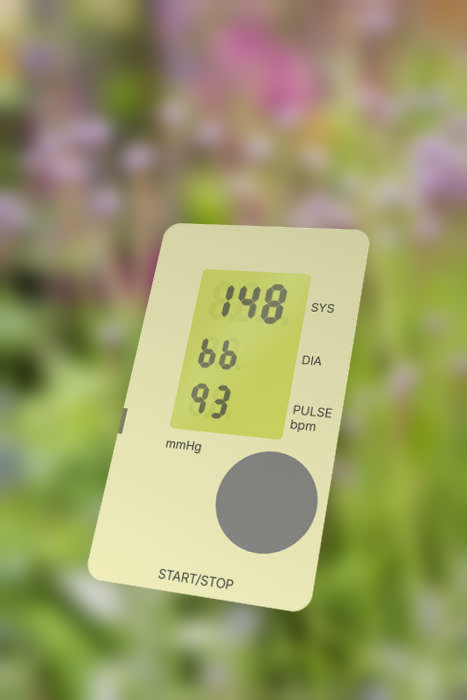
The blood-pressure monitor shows 93 bpm
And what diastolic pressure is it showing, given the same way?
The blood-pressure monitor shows 66 mmHg
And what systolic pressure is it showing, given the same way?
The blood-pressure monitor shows 148 mmHg
